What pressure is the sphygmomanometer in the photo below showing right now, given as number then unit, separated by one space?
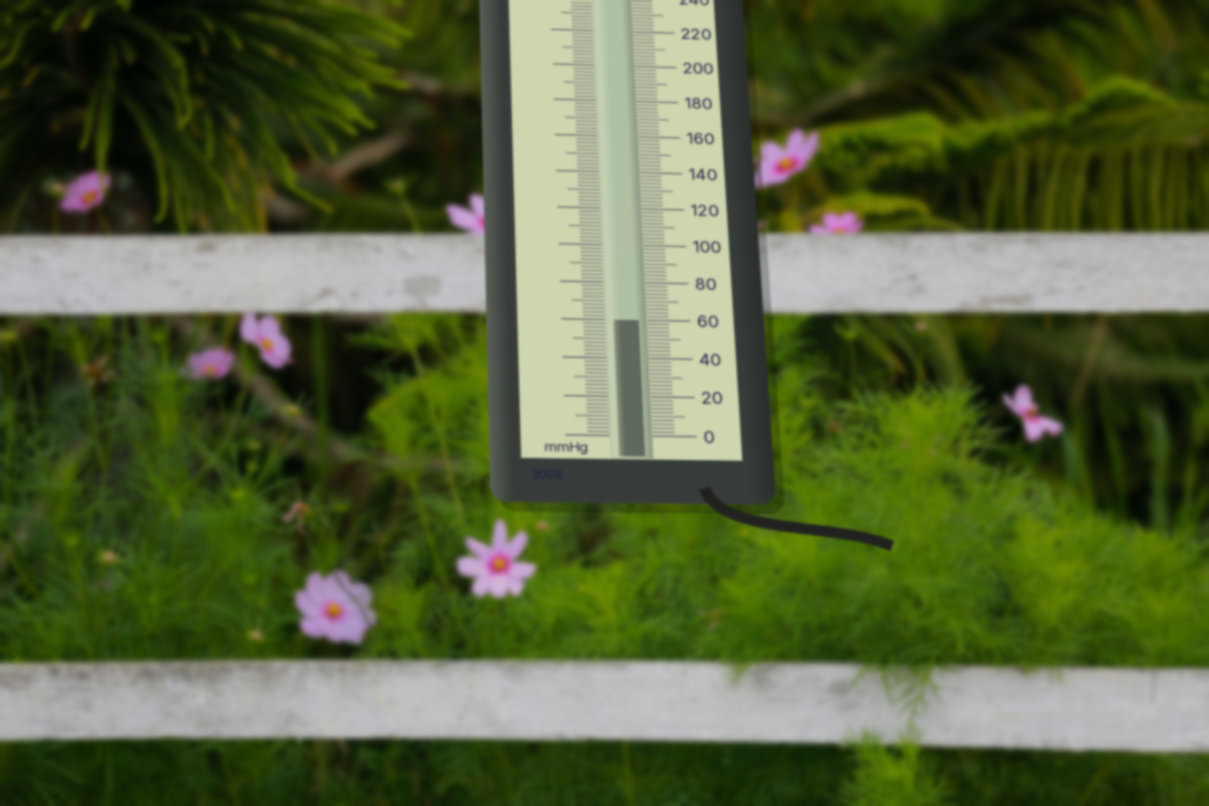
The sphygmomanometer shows 60 mmHg
